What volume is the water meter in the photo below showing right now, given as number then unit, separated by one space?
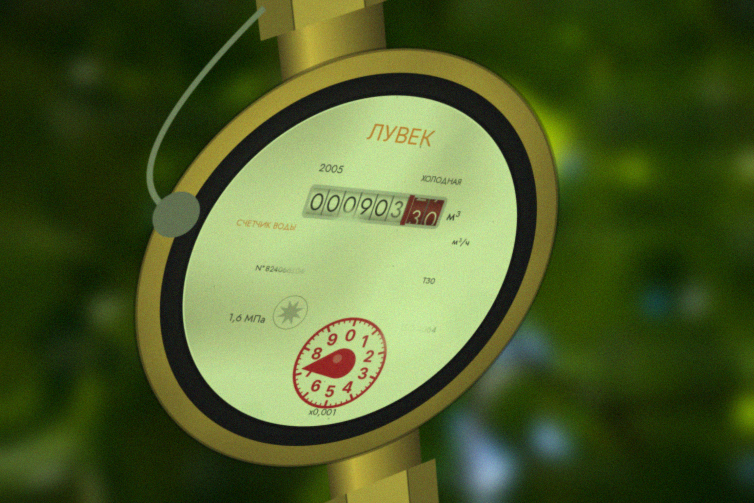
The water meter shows 903.297 m³
